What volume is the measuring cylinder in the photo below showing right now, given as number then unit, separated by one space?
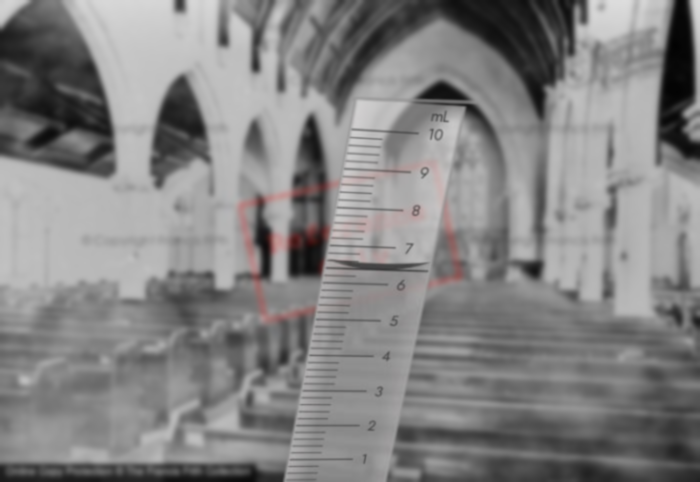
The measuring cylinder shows 6.4 mL
